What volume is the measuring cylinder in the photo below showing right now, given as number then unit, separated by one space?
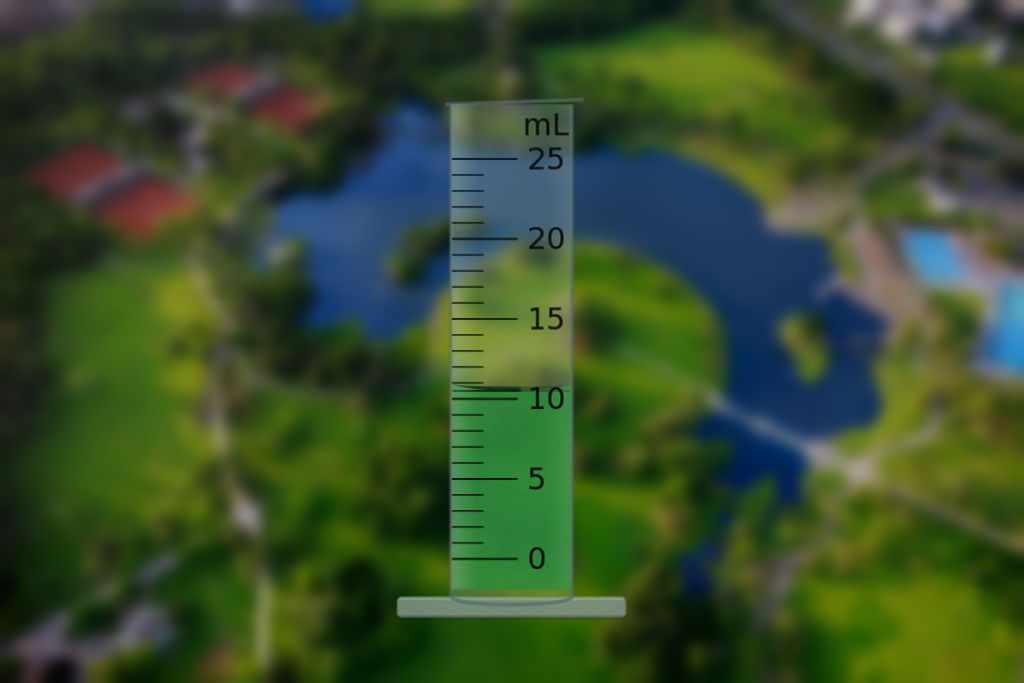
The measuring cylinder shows 10.5 mL
